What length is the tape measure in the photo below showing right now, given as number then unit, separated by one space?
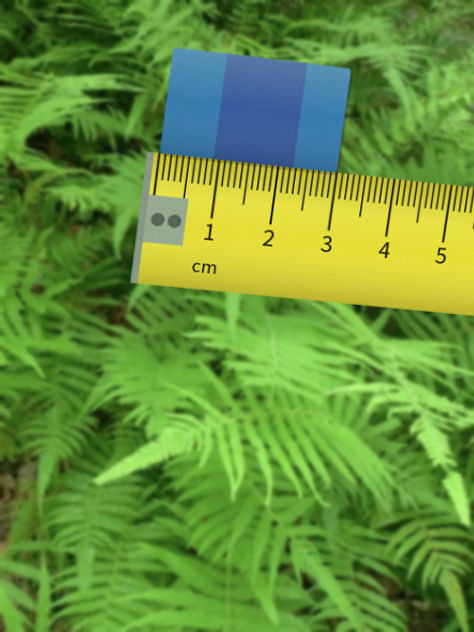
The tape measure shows 3 cm
